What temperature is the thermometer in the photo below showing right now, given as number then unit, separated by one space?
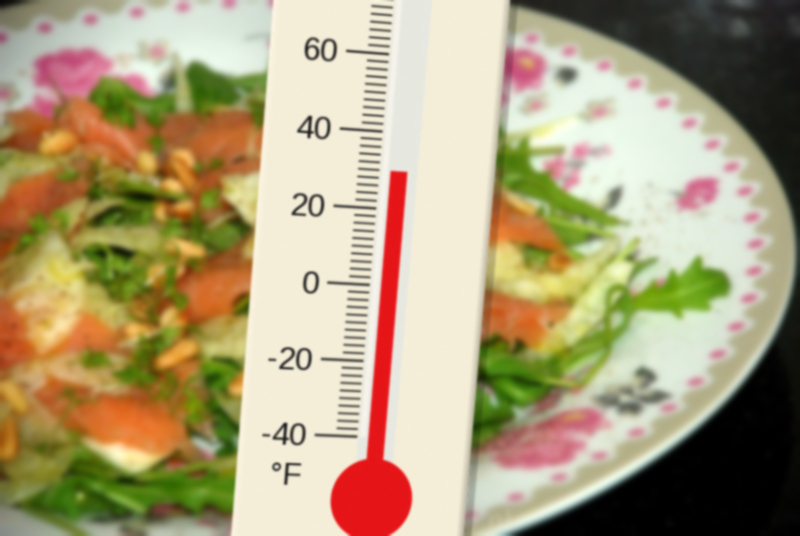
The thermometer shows 30 °F
